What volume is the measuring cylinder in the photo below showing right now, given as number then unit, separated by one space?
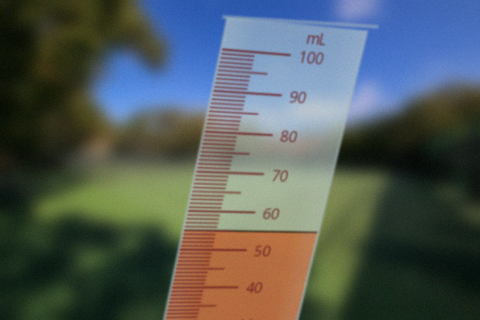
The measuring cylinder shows 55 mL
